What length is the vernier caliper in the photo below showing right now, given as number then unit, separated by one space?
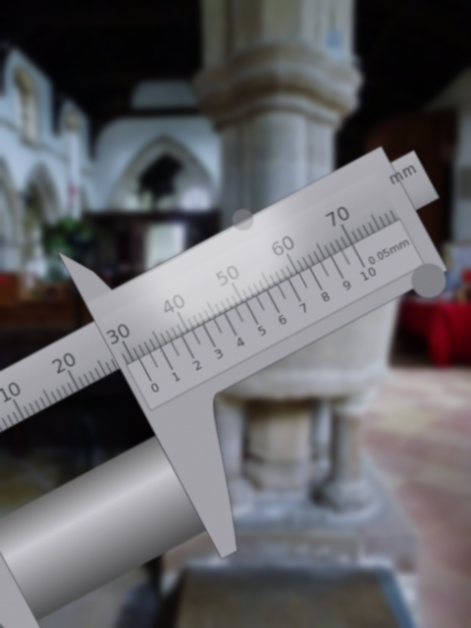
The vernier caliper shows 31.0 mm
